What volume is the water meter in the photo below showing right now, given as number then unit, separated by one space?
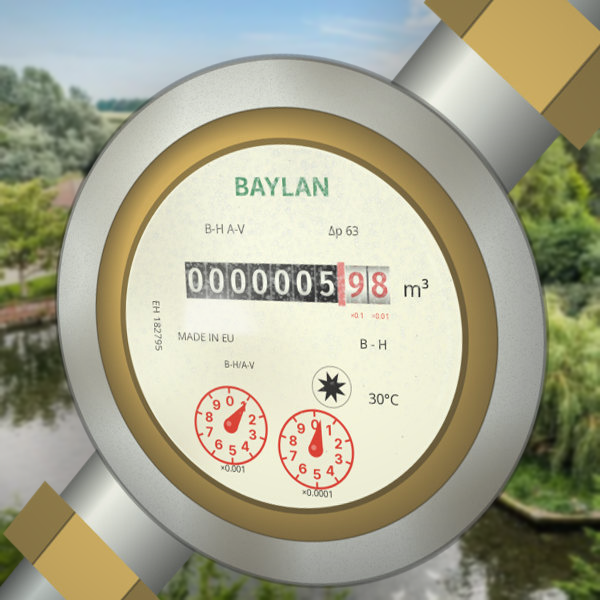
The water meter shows 5.9810 m³
